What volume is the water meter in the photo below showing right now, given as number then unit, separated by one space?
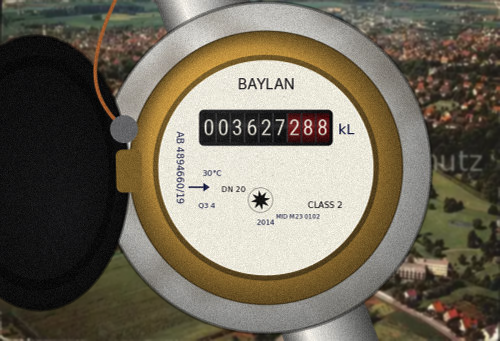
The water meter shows 3627.288 kL
